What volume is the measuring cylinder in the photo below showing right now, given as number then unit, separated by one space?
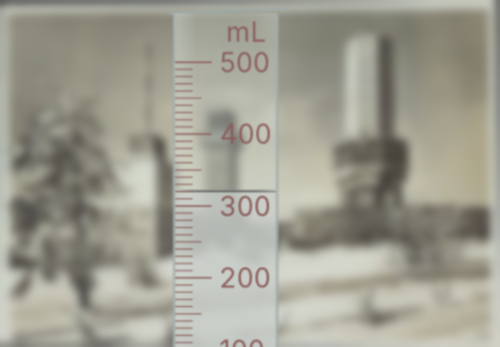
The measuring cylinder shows 320 mL
